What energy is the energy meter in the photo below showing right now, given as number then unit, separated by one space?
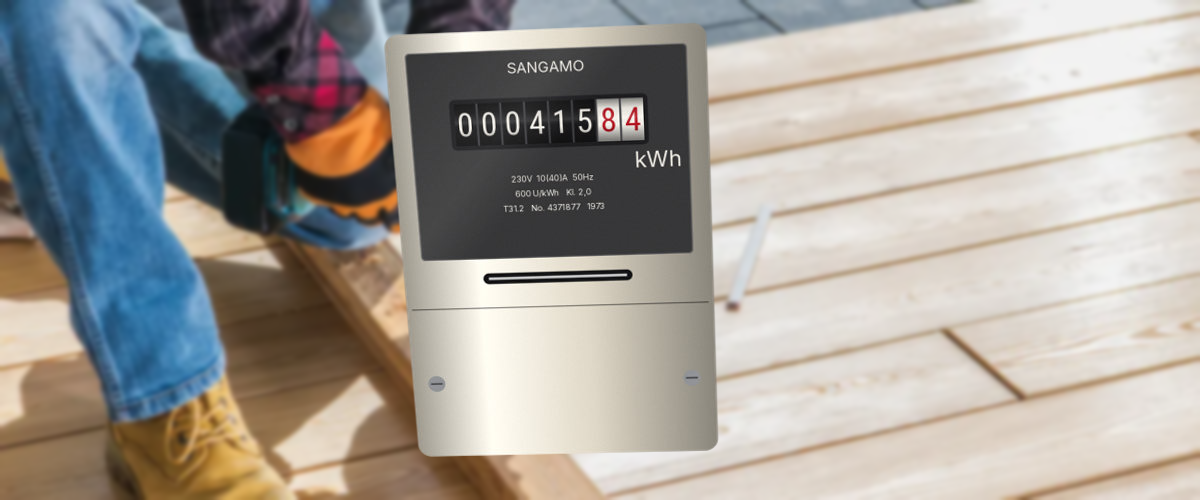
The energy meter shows 415.84 kWh
